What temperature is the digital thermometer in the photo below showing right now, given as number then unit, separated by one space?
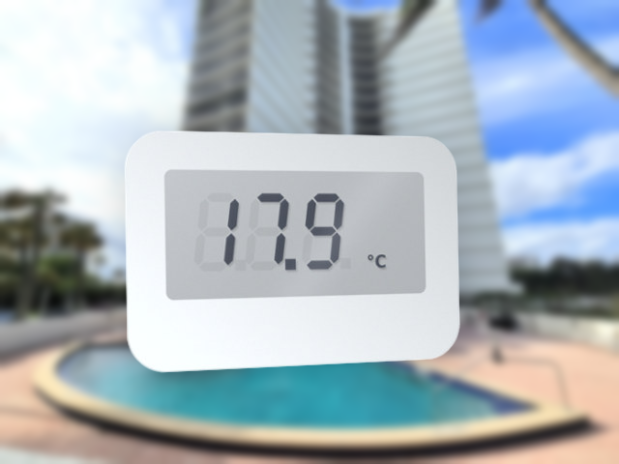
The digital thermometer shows 17.9 °C
